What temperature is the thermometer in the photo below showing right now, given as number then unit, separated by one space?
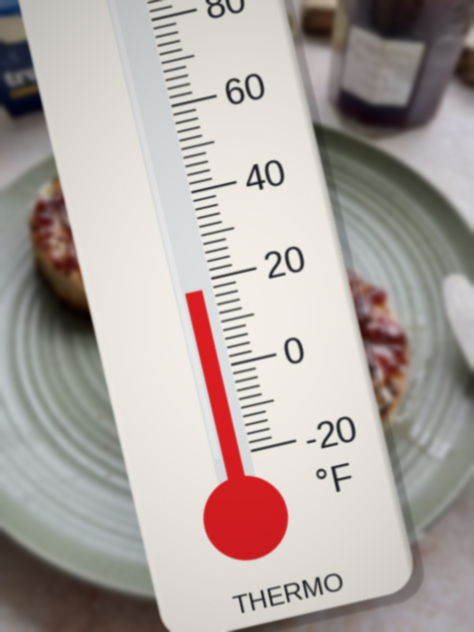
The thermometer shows 18 °F
